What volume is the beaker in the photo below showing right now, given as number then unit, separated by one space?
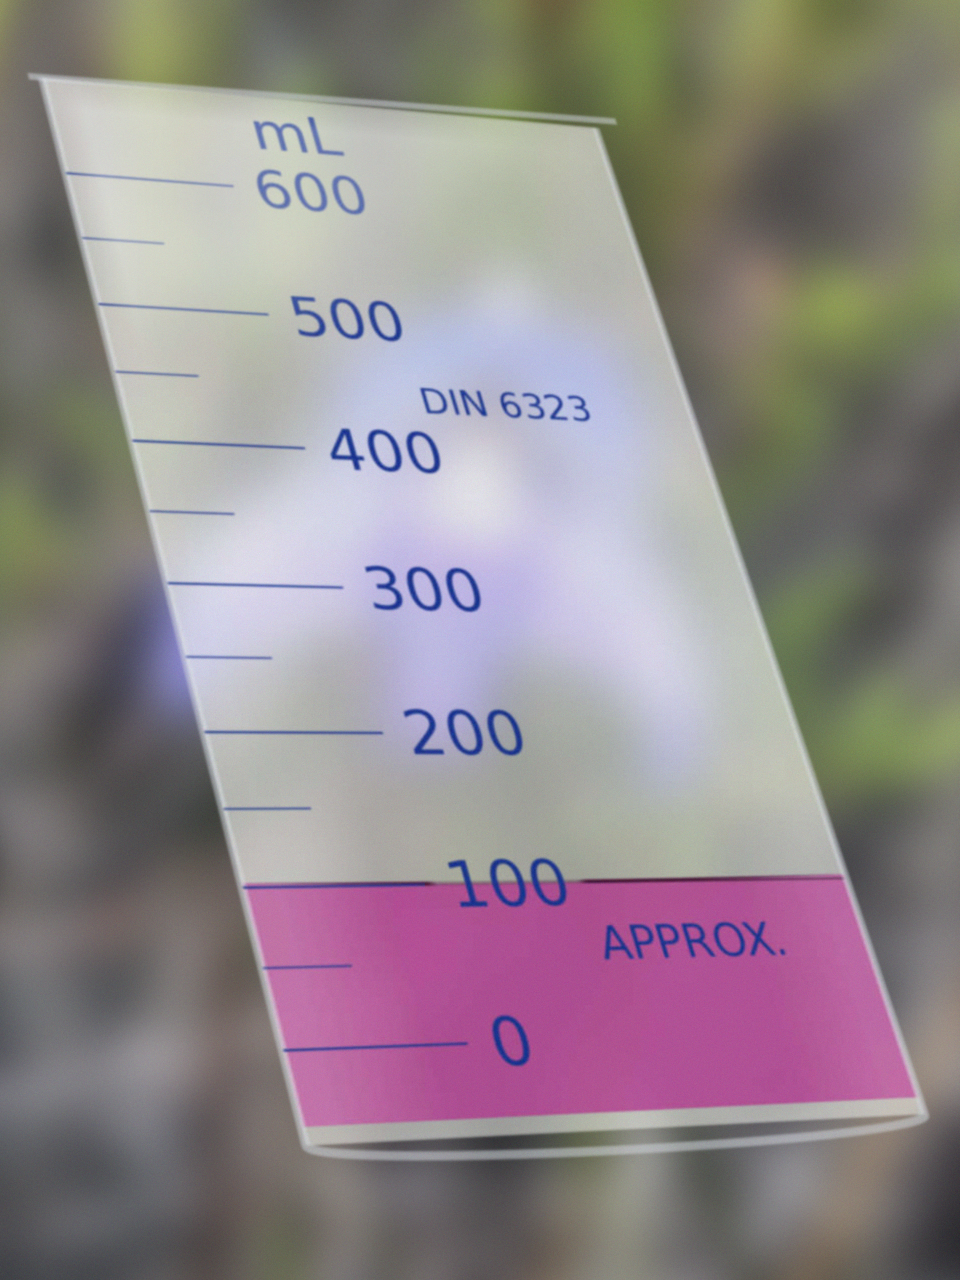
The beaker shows 100 mL
